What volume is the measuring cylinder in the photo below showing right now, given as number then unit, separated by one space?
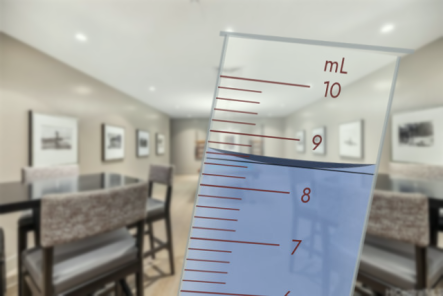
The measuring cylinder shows 8.5 mL
